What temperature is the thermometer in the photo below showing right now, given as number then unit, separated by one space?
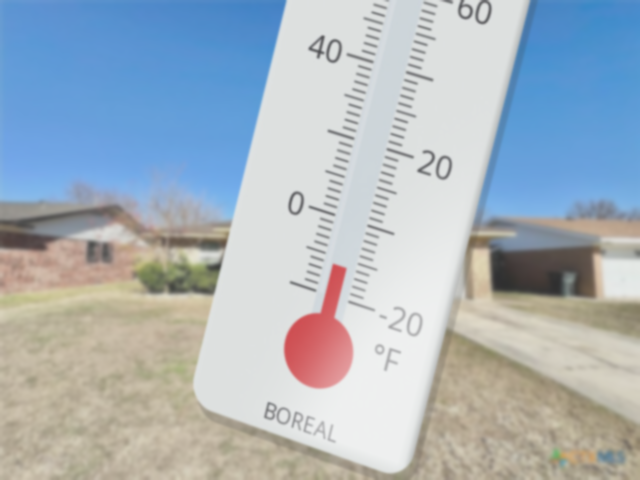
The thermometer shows -12 °F
